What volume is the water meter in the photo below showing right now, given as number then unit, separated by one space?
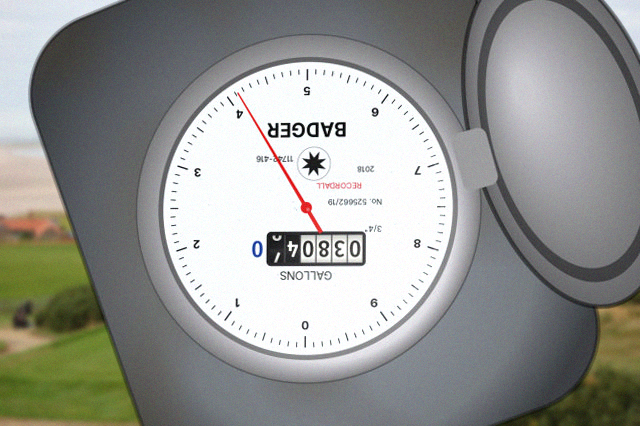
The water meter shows 380474.1 gal
